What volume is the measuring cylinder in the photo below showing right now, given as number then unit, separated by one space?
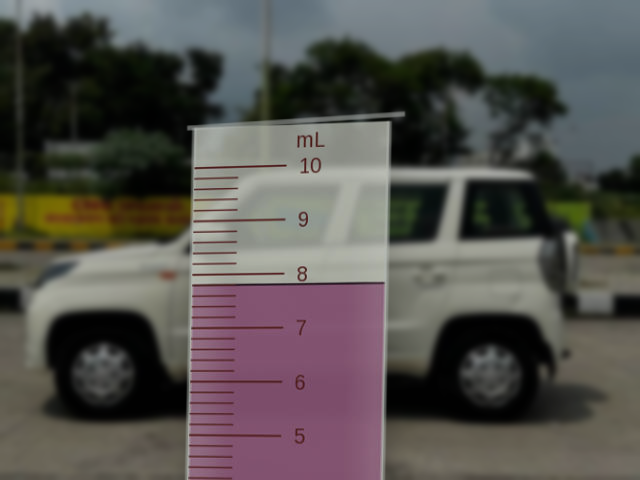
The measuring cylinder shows 7.8 mL
